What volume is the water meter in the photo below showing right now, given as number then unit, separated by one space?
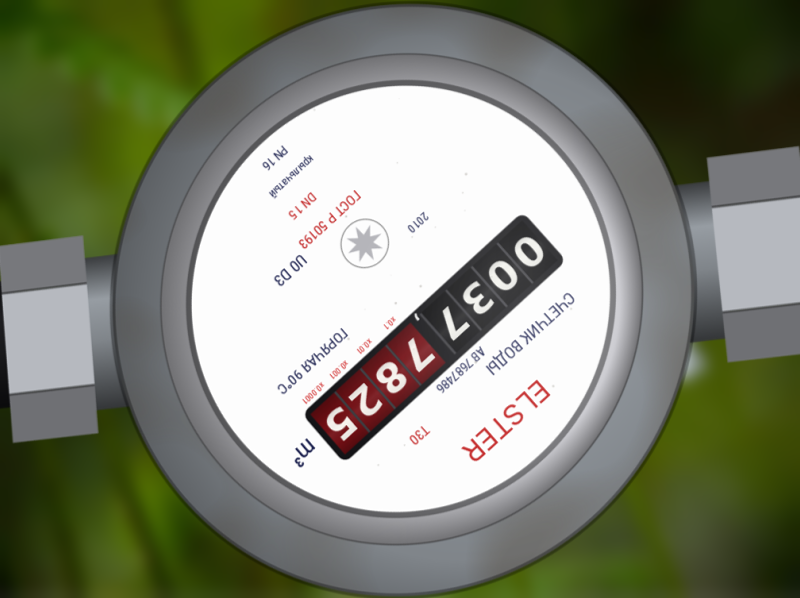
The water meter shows 37.7825 m³
